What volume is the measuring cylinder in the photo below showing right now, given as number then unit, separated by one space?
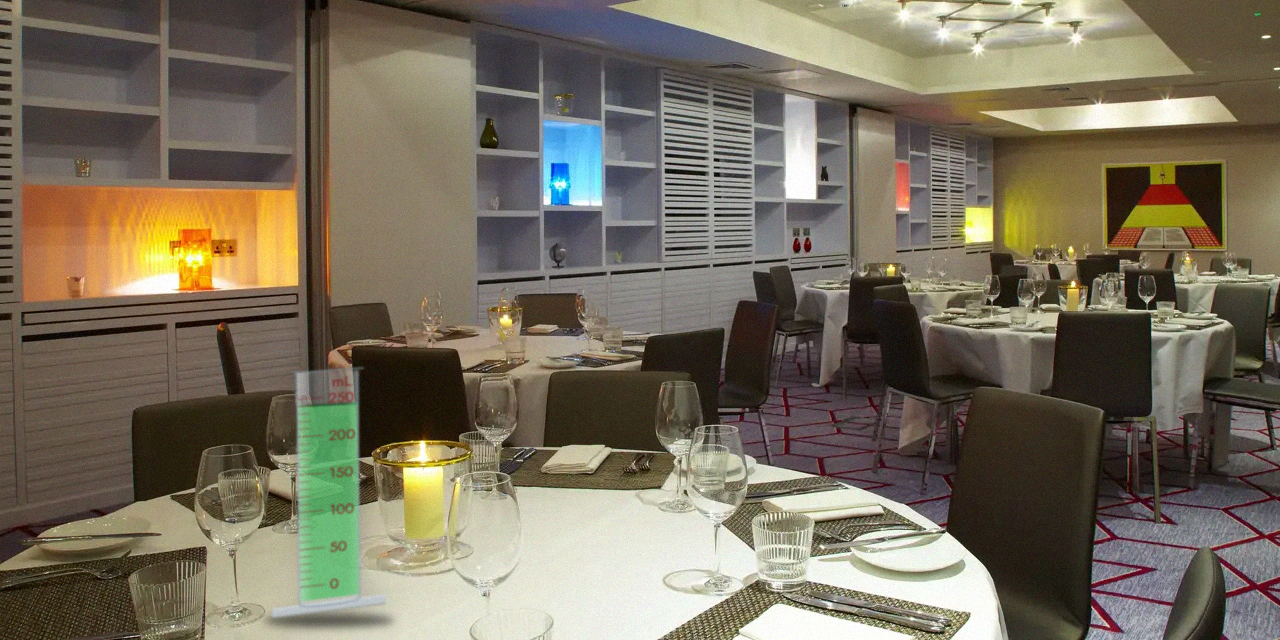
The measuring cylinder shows 240 mL
